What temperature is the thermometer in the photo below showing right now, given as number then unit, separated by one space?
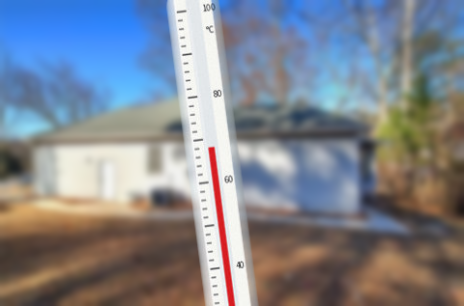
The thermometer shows 68 °C
